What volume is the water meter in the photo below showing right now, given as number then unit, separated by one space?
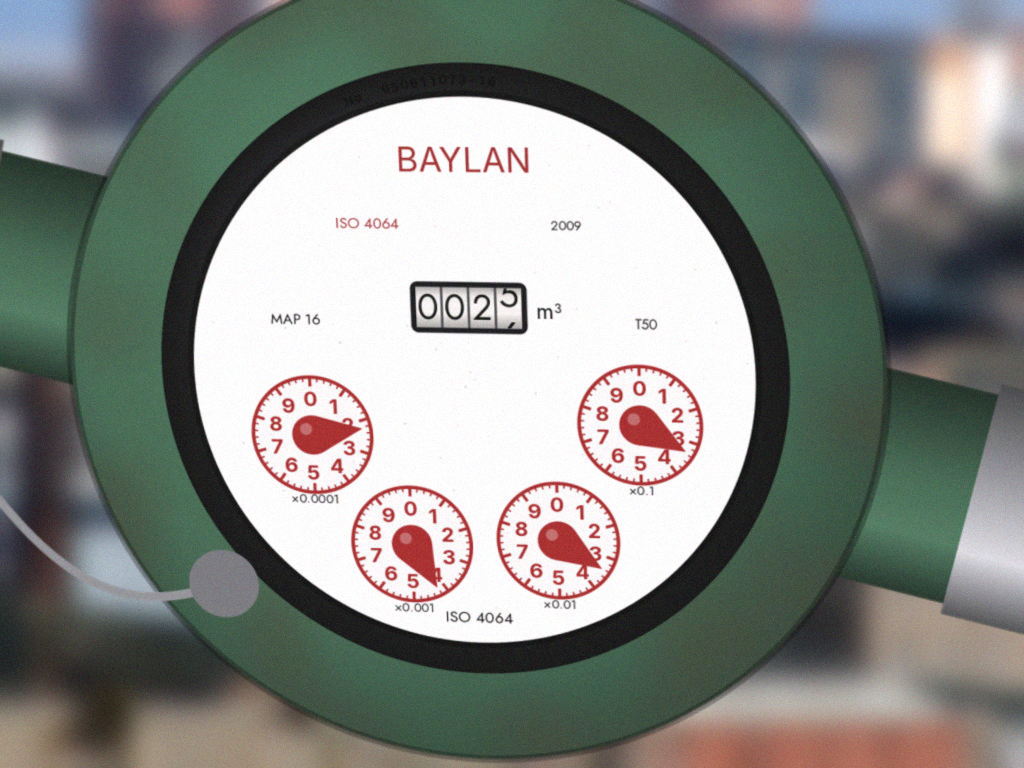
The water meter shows 25.3342 m³
